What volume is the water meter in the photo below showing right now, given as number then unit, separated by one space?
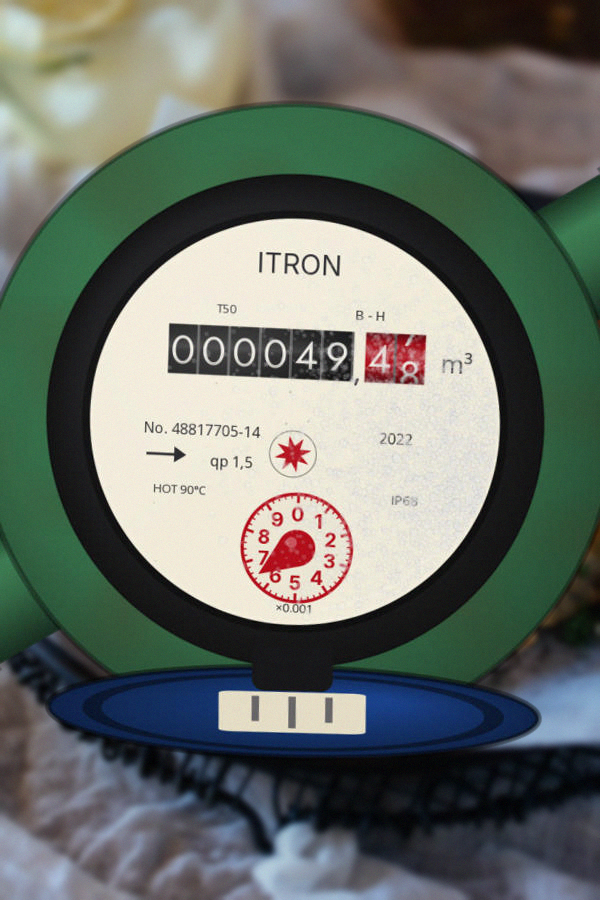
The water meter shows 49.476 m³
